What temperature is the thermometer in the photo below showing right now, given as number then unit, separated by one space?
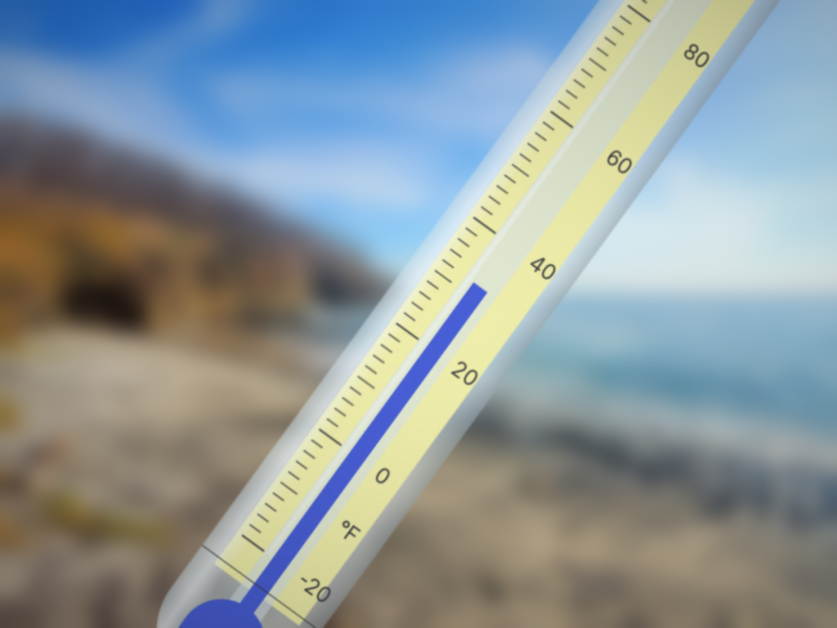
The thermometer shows 32 °F
